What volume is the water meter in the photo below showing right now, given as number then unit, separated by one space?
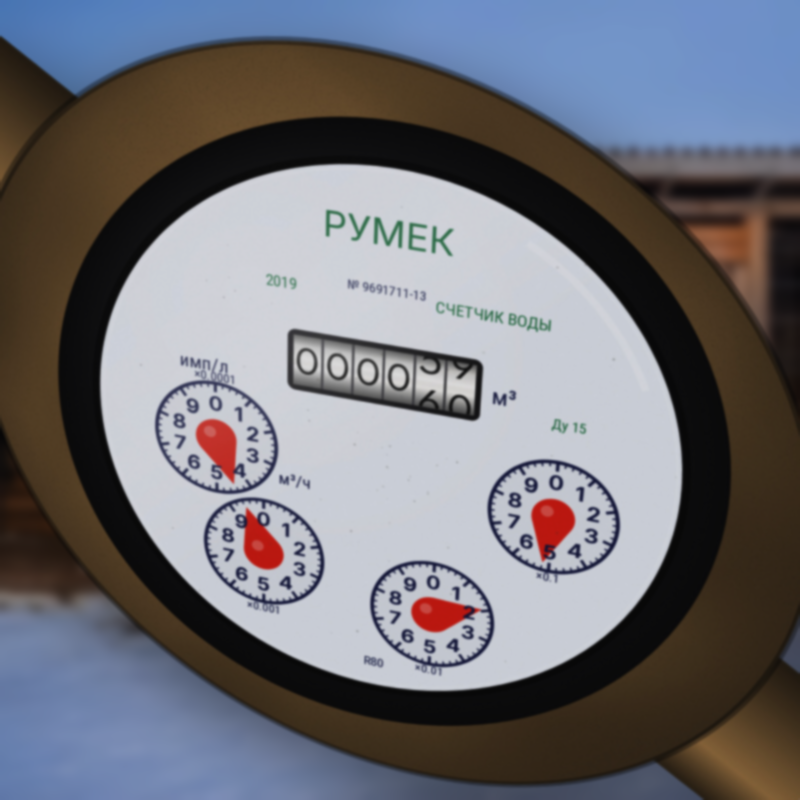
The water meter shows 59.5194 m³
